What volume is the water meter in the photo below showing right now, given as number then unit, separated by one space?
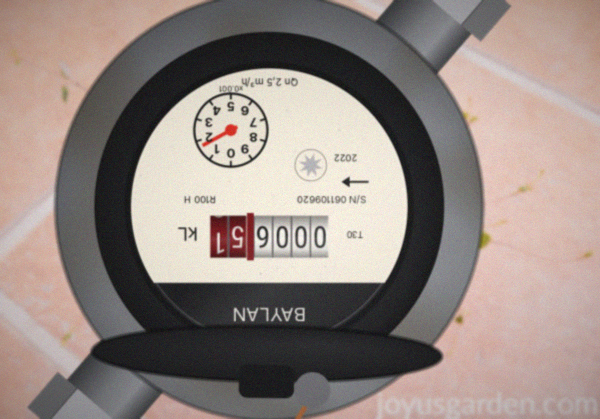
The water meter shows 6.511 kL
